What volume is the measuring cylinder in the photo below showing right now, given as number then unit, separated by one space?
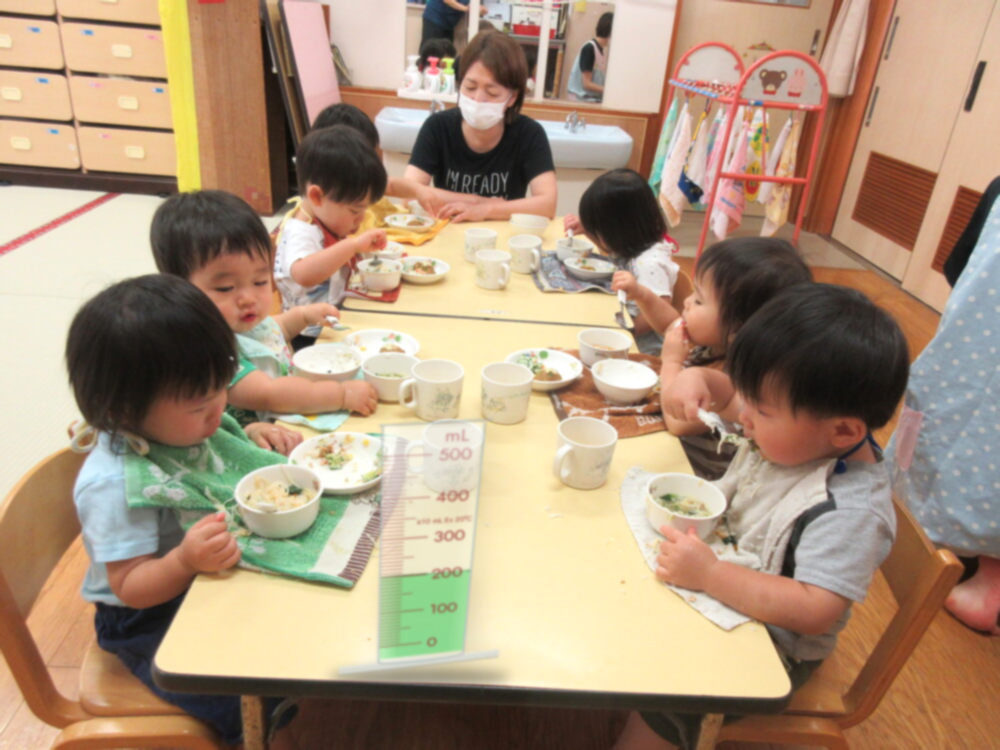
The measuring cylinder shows 200 mL
